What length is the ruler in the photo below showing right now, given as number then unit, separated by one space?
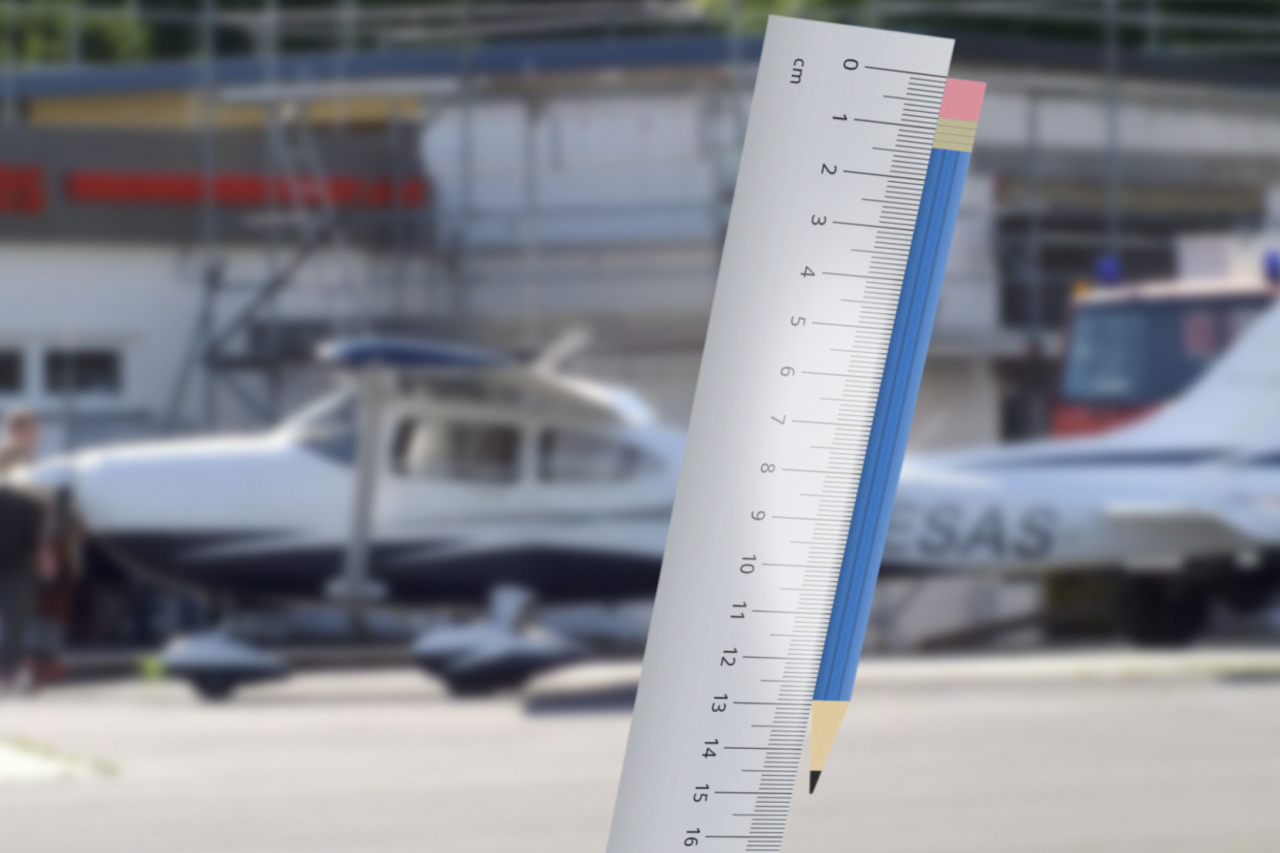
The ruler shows 15 cm
